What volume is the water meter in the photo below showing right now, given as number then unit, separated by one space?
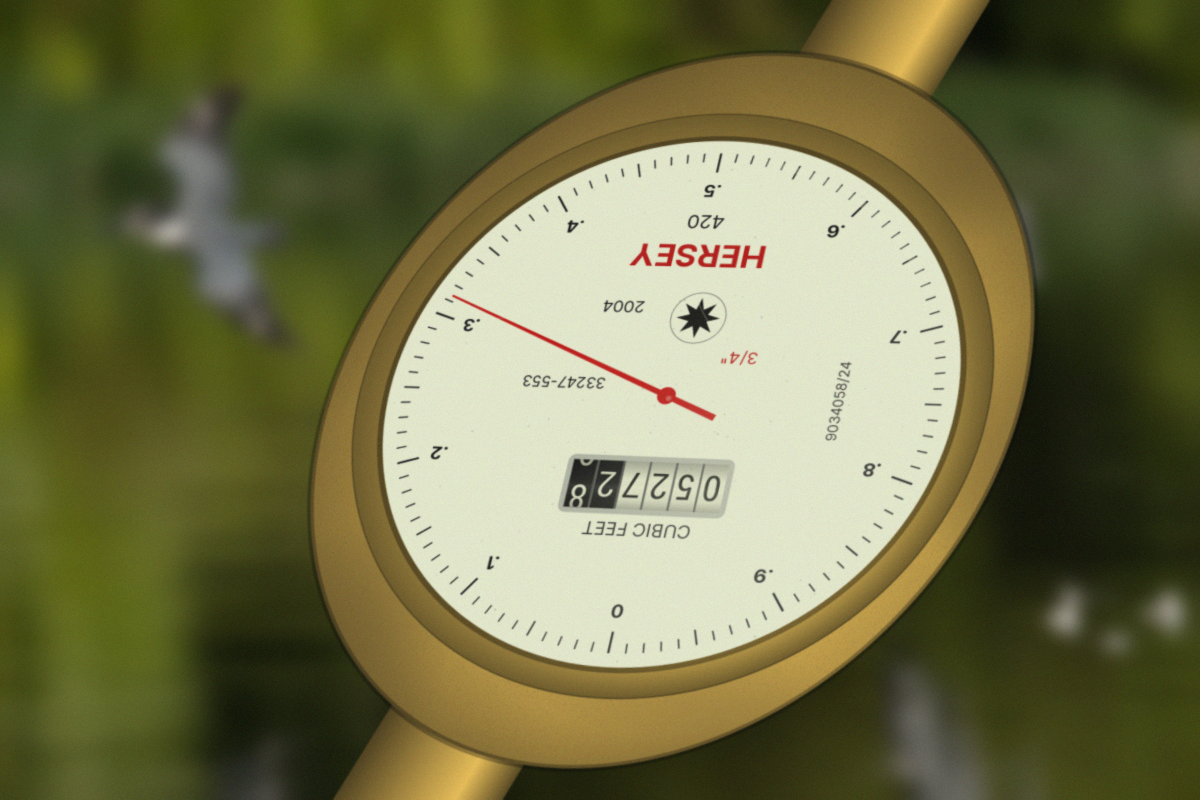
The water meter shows 52728.31 ft³
